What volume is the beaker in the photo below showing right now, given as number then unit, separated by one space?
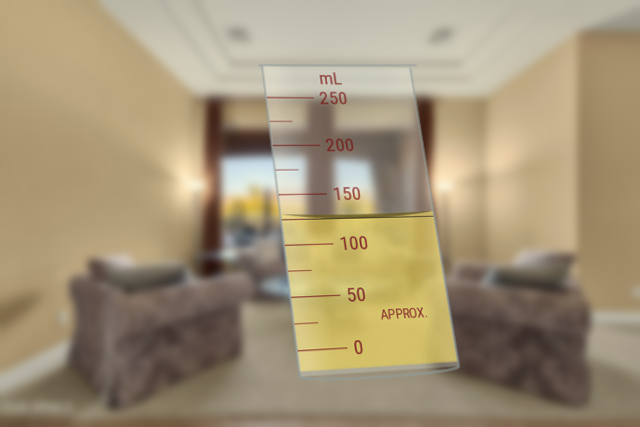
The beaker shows 125 mL
